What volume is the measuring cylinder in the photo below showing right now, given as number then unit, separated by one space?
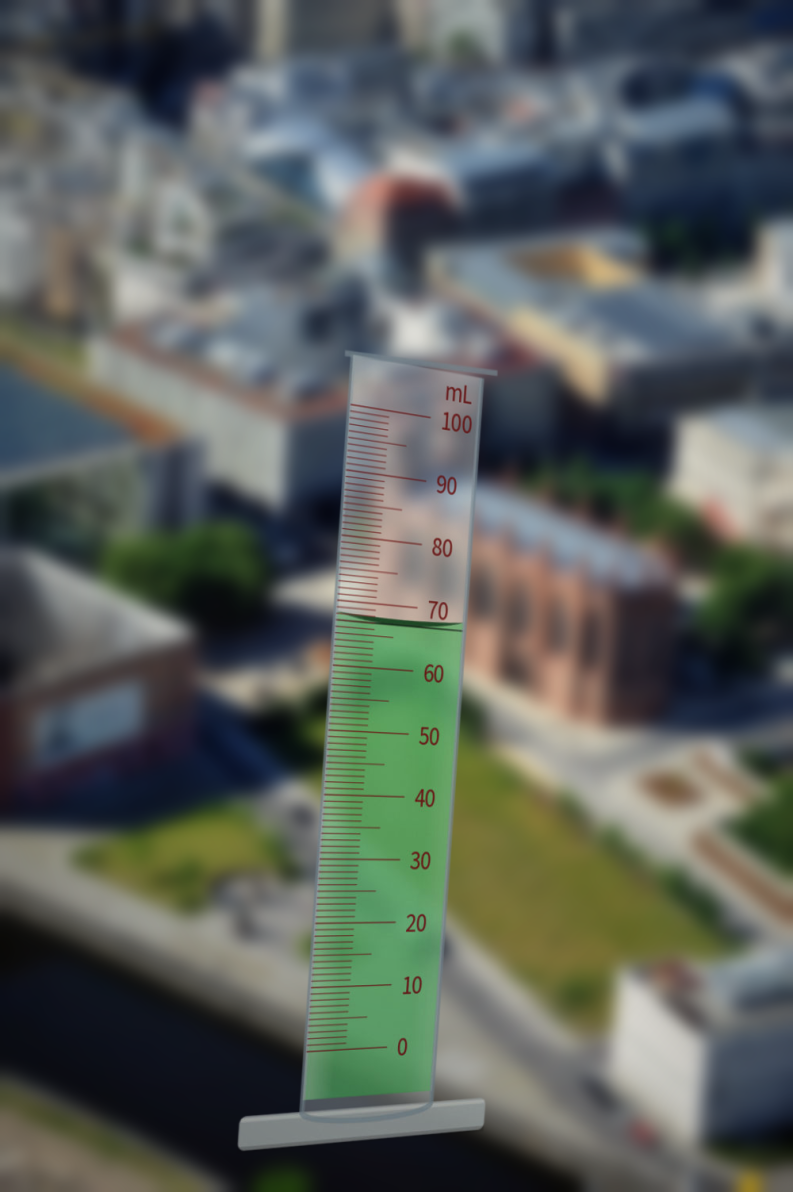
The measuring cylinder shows 67 mL
